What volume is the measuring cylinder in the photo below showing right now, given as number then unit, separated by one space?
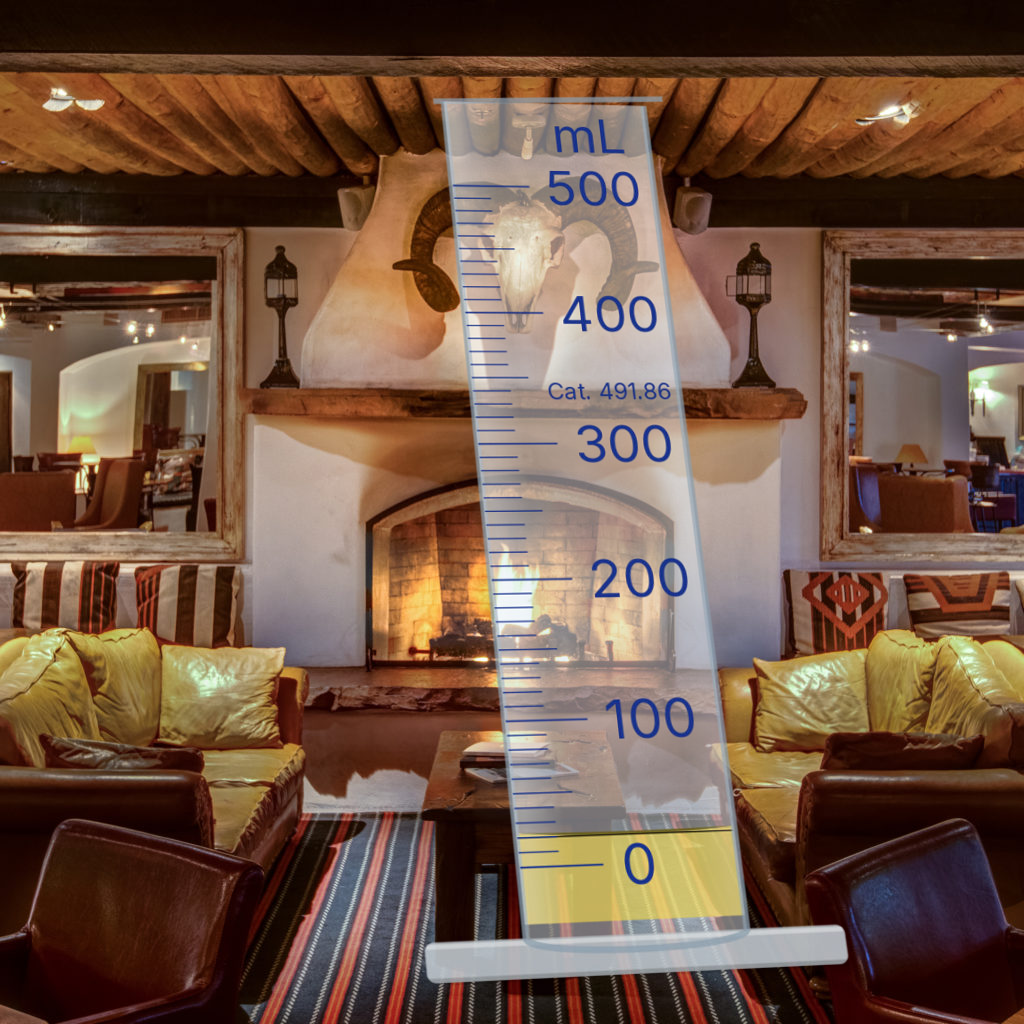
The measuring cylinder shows 20 mL
